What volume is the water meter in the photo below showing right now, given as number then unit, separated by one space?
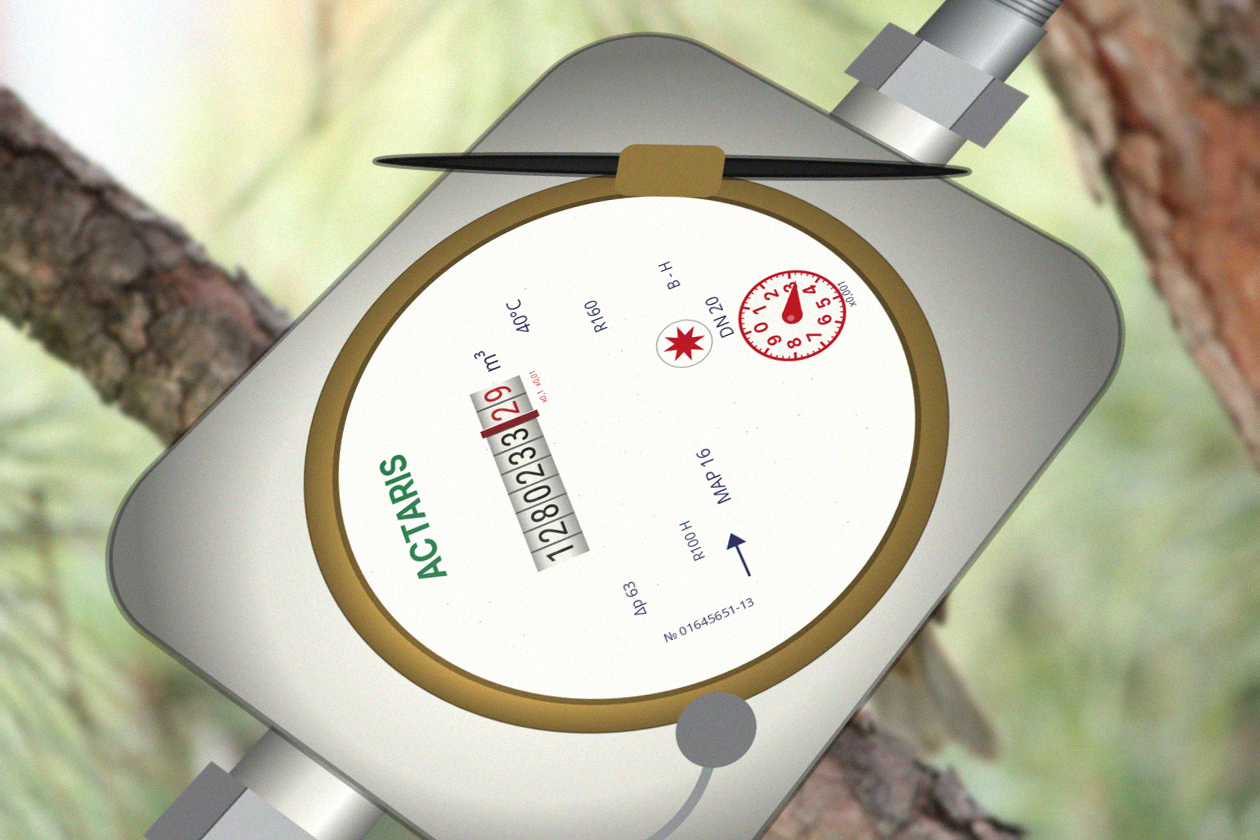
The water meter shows 1280233.293 m³
